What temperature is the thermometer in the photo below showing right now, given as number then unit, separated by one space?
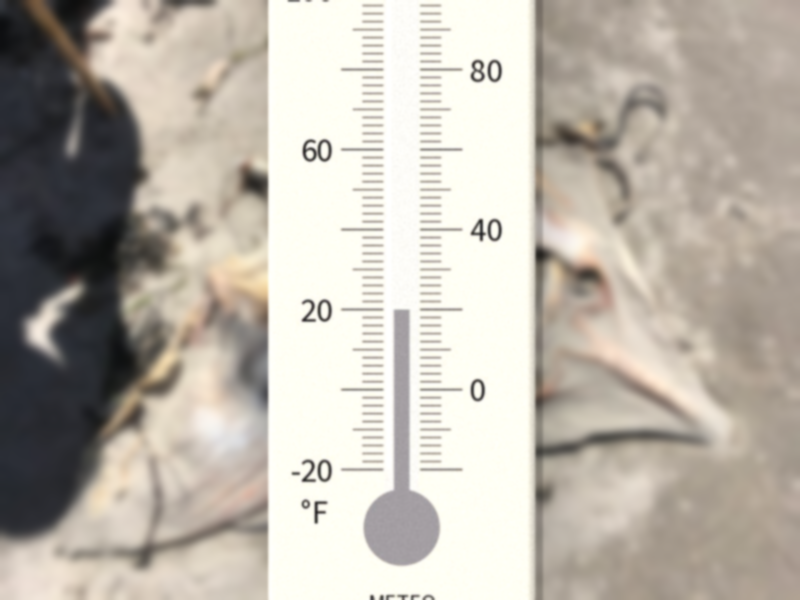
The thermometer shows 20 °F
